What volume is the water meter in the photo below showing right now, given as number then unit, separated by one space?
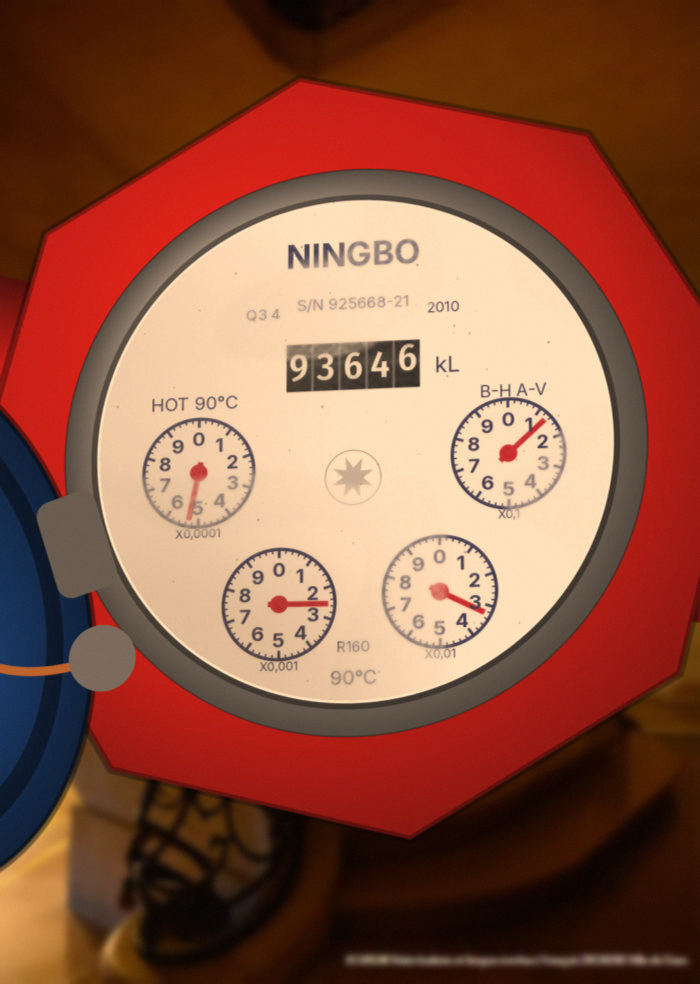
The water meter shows 93646.1325 kL
